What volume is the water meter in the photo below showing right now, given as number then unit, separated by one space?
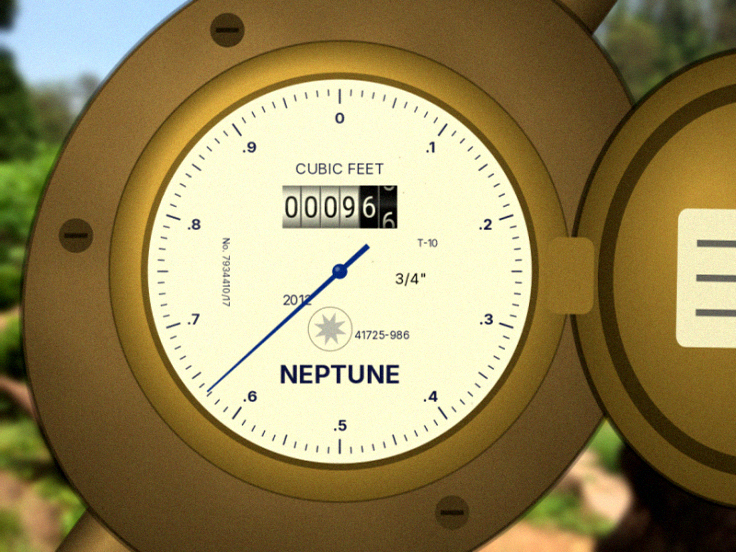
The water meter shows 965.63 ft³
